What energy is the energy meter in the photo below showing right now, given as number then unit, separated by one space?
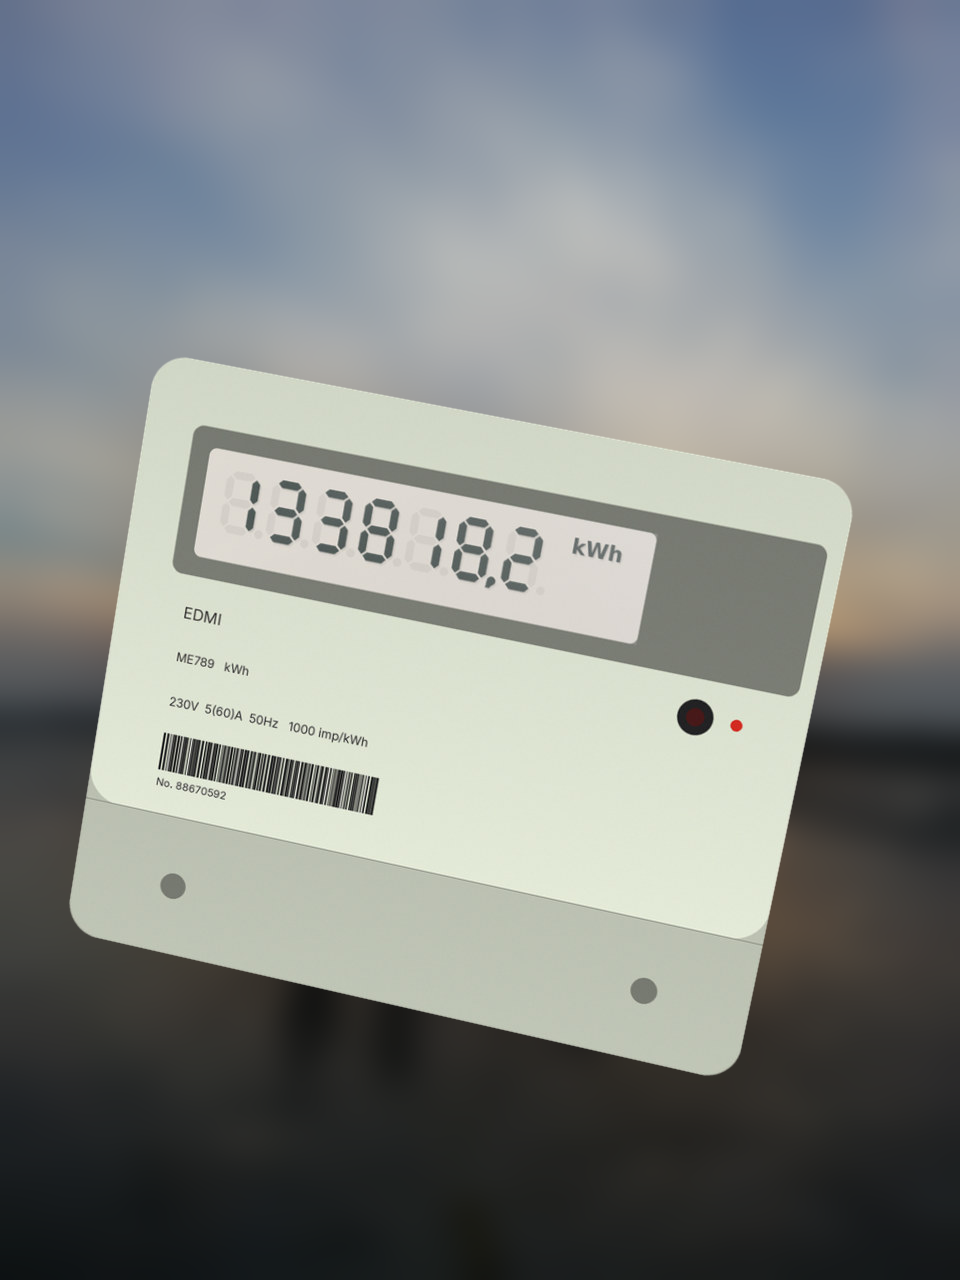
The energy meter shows 133818.2 kWh
